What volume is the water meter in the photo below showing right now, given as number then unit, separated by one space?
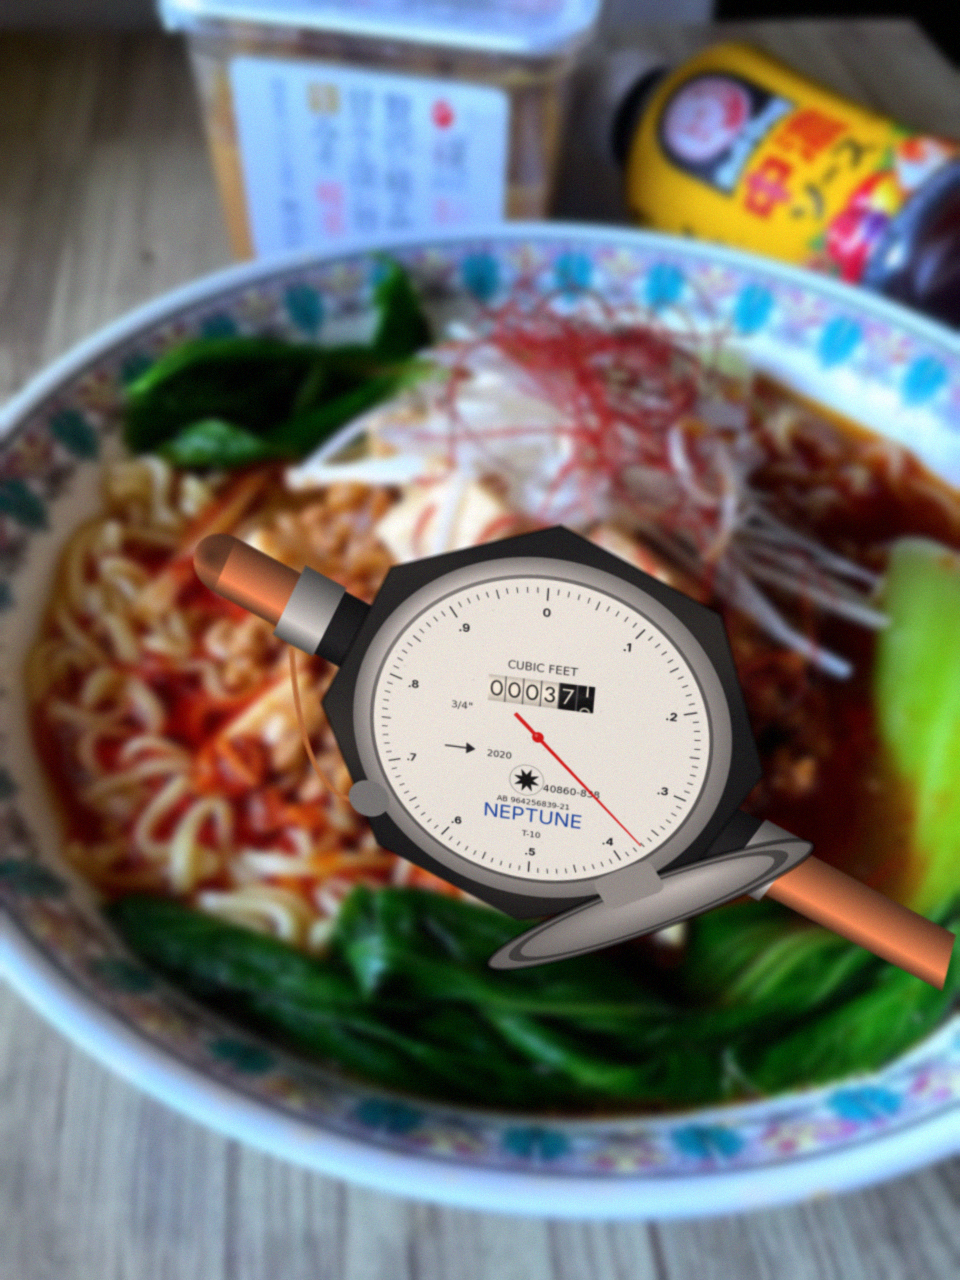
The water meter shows 371.37 ft³
